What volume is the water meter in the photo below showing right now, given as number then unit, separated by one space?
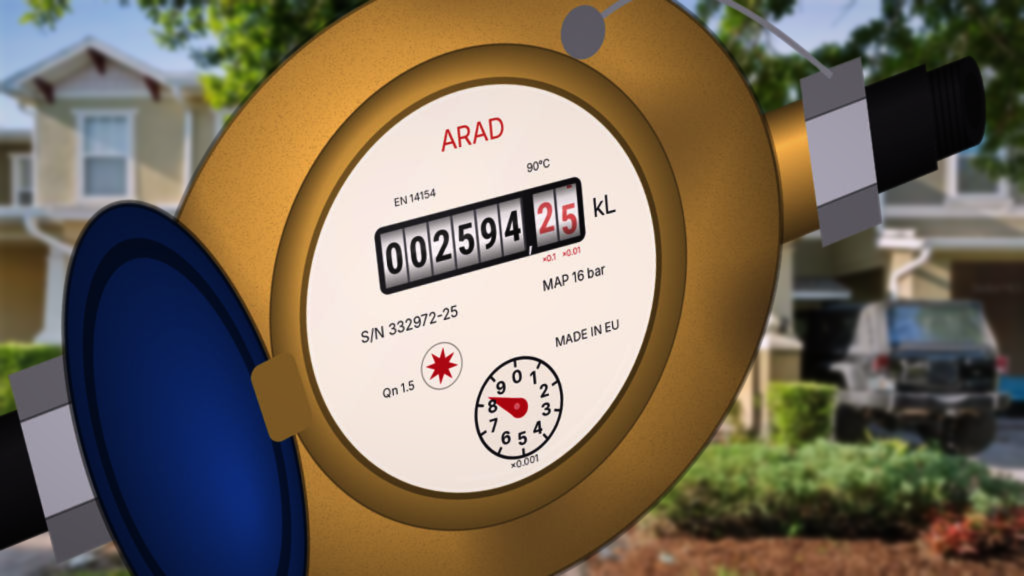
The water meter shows 2594.248 kL
